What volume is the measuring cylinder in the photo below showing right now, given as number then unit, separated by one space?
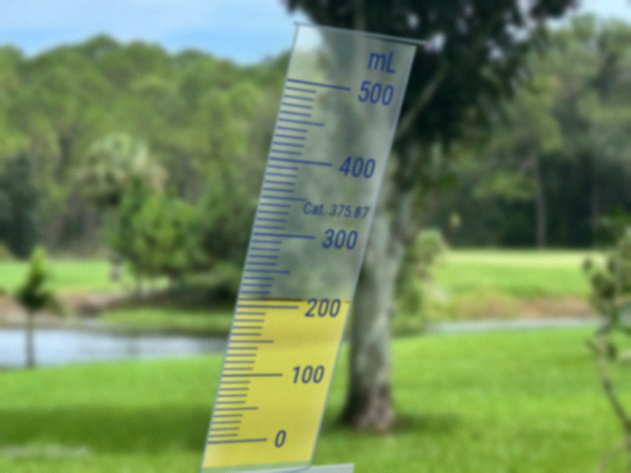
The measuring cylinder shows 210 mL
